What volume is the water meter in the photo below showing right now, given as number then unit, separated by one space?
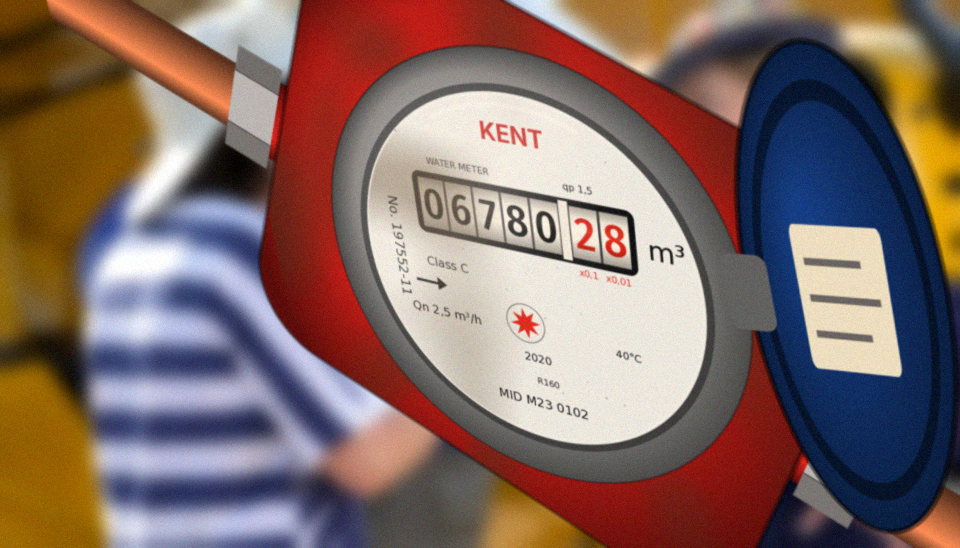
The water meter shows 6780.28 m³
